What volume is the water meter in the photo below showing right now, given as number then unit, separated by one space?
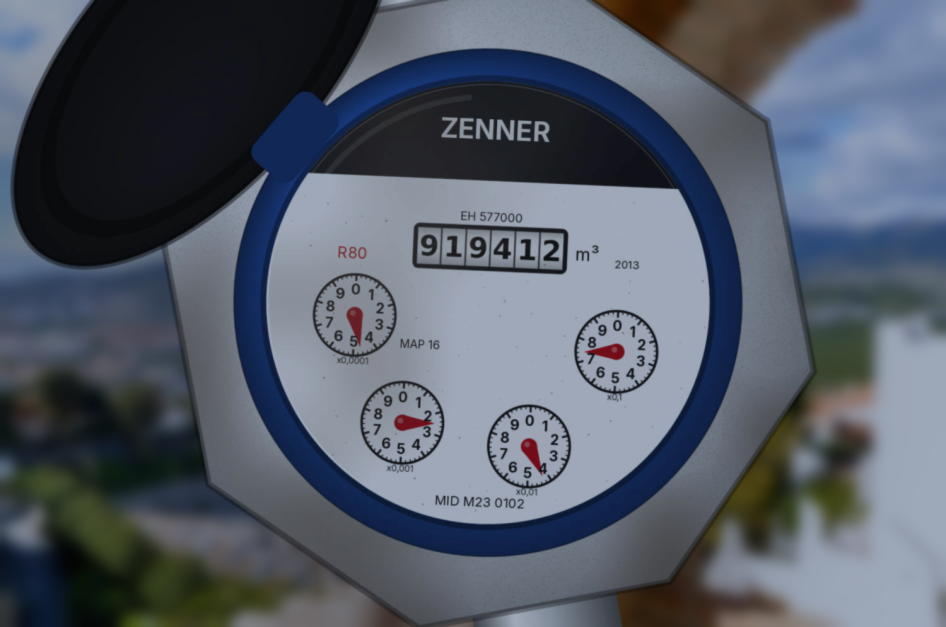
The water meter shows 919412.7424 m³
